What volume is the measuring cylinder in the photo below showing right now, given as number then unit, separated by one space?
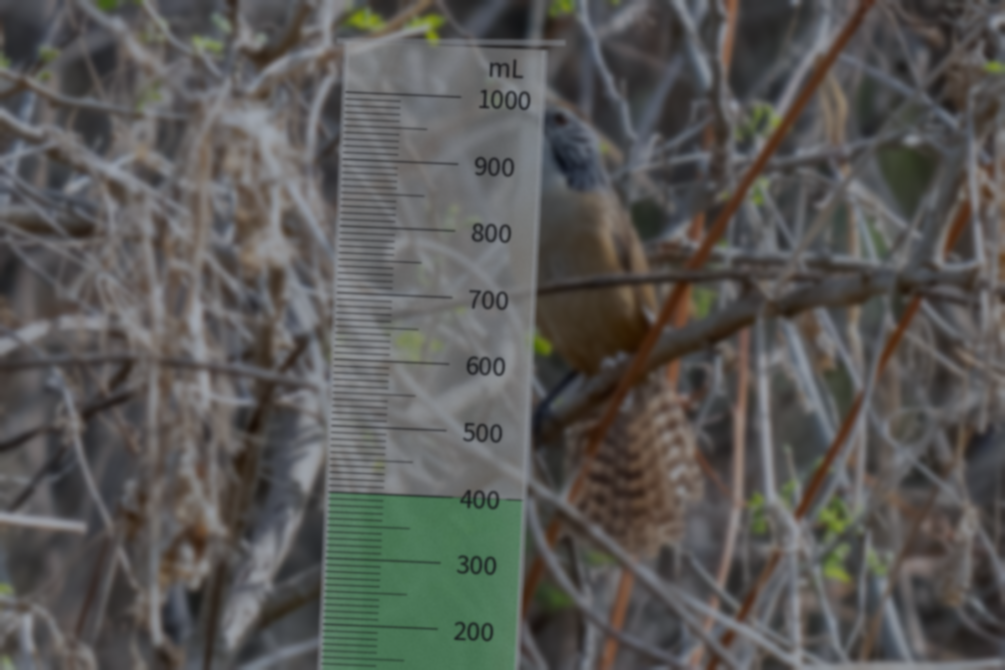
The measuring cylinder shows 400 mL
